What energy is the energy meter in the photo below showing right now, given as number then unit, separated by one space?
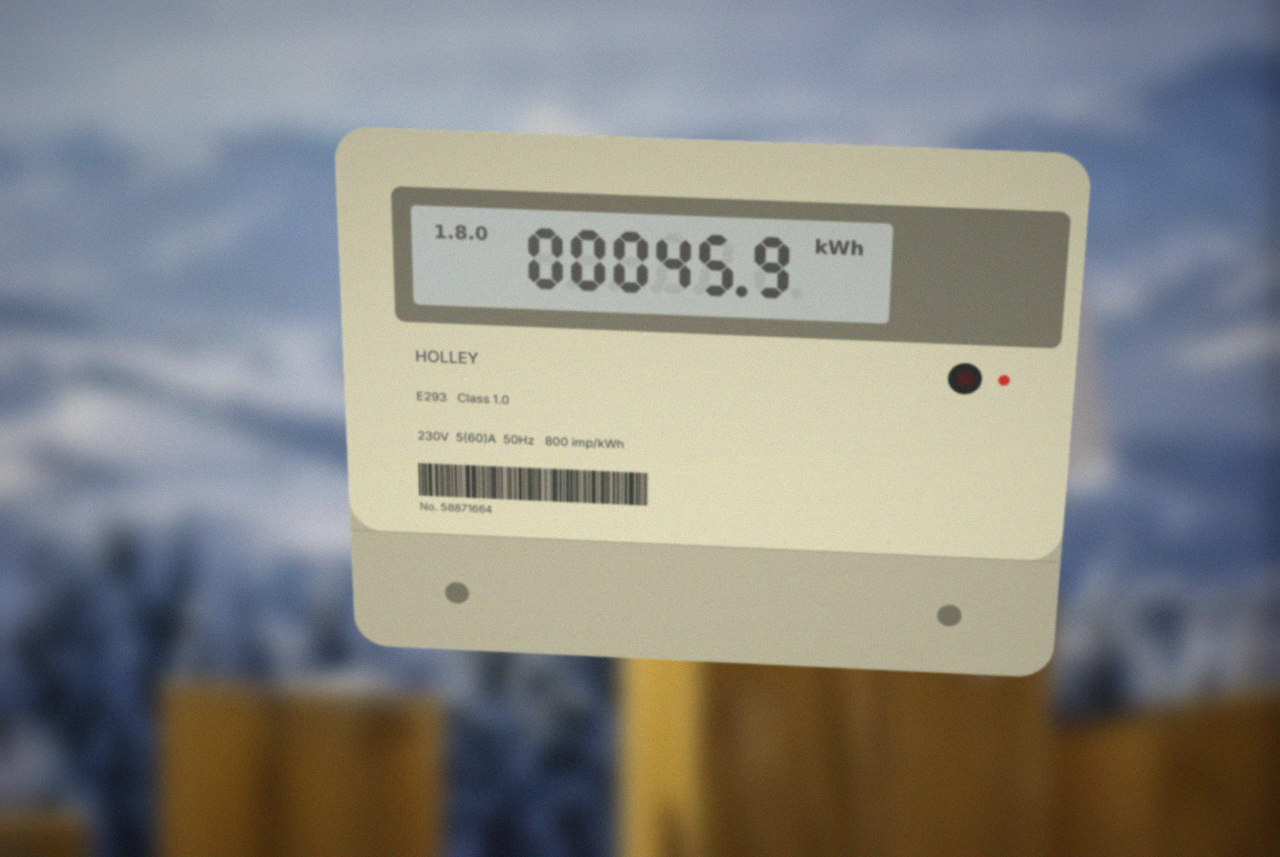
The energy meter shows 45.9 kWh
